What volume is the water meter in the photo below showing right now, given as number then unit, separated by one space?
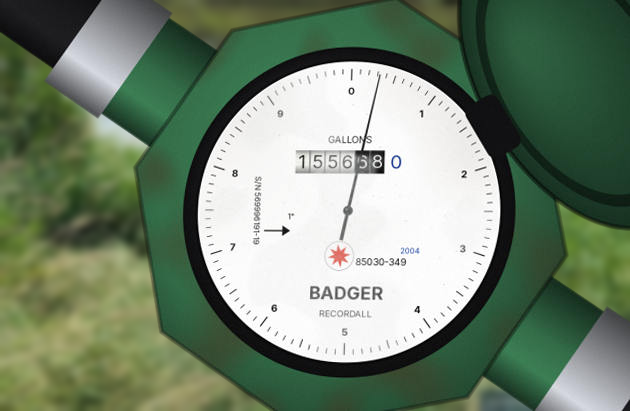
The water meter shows 1556680.3 gal
